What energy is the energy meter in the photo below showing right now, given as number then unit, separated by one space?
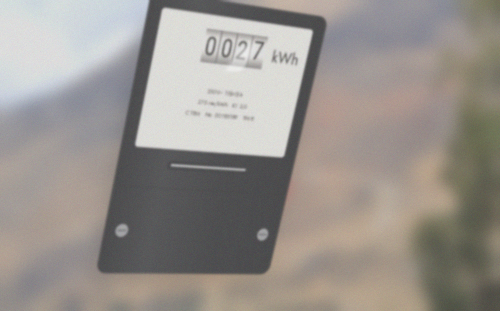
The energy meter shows 27 kWh
